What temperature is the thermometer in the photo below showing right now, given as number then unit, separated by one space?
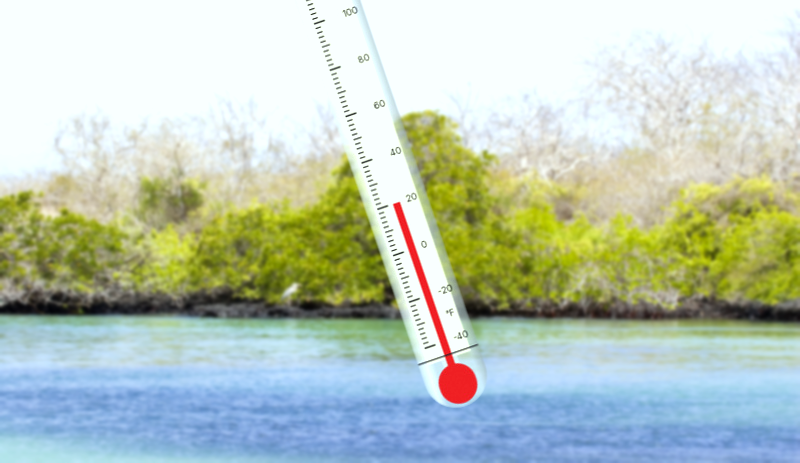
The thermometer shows 20 °F
